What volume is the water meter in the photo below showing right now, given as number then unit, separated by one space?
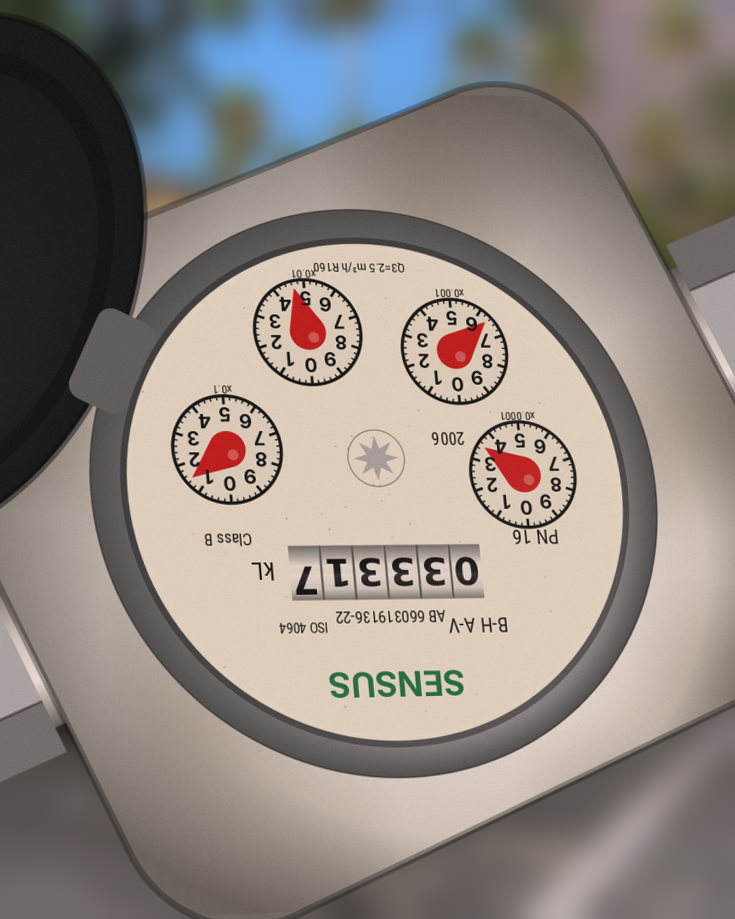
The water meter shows 33317.1463 kL
